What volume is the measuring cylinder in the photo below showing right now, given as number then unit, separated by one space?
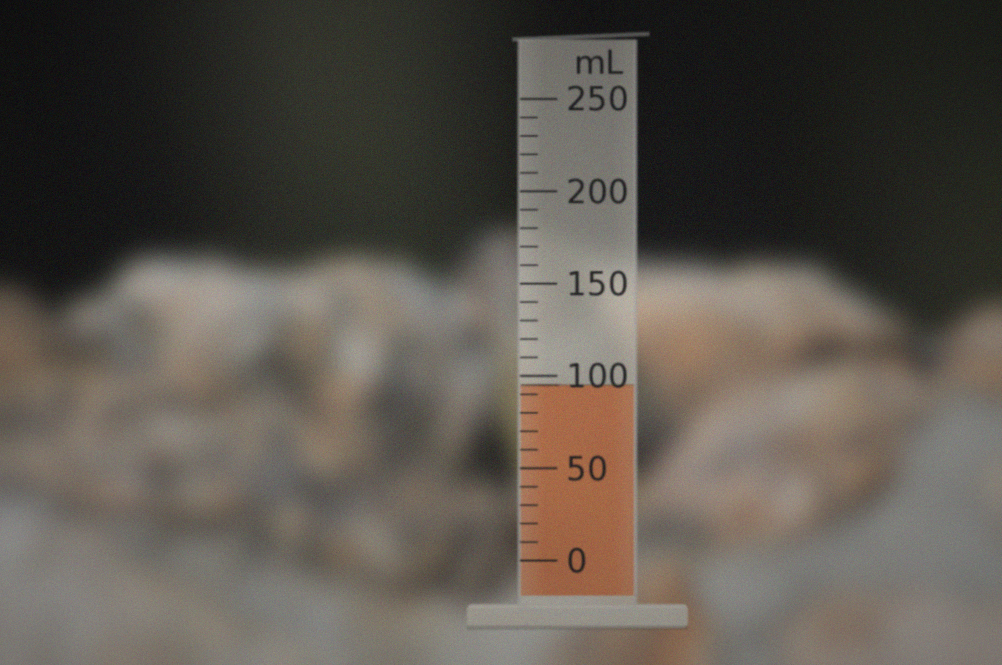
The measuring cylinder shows 95 mL
